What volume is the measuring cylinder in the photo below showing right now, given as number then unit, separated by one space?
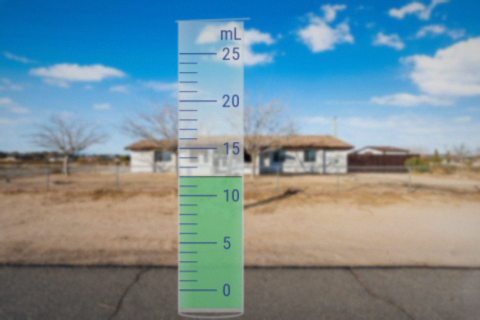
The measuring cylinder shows 12 mL
